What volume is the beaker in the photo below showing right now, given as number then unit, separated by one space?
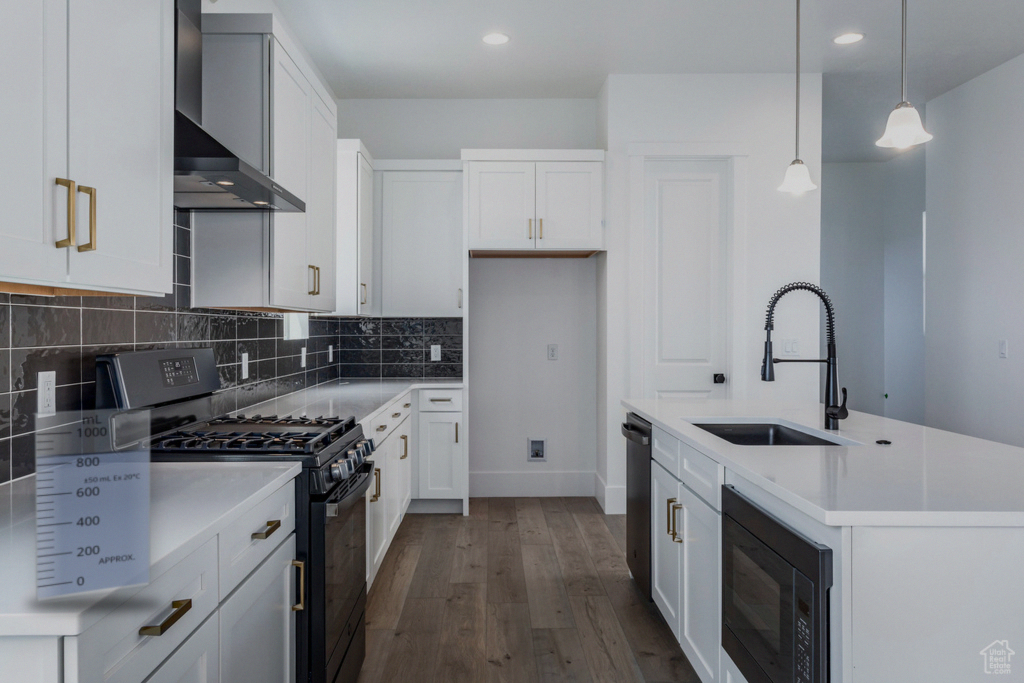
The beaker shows 850 mL
